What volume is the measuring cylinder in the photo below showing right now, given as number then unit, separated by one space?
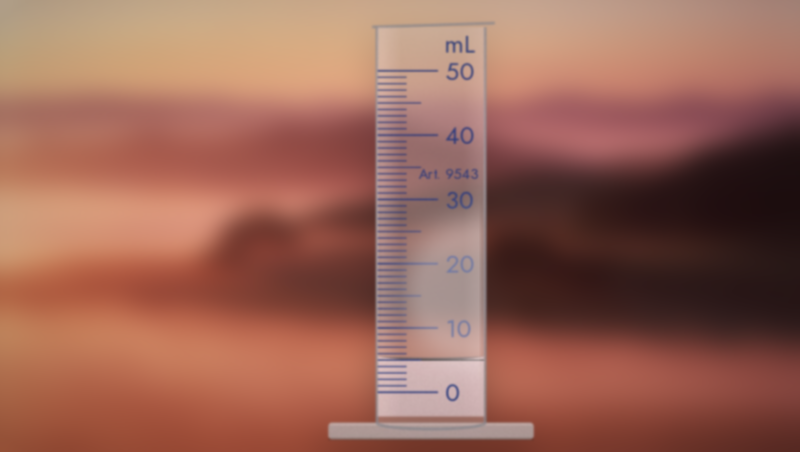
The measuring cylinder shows 5 mL
